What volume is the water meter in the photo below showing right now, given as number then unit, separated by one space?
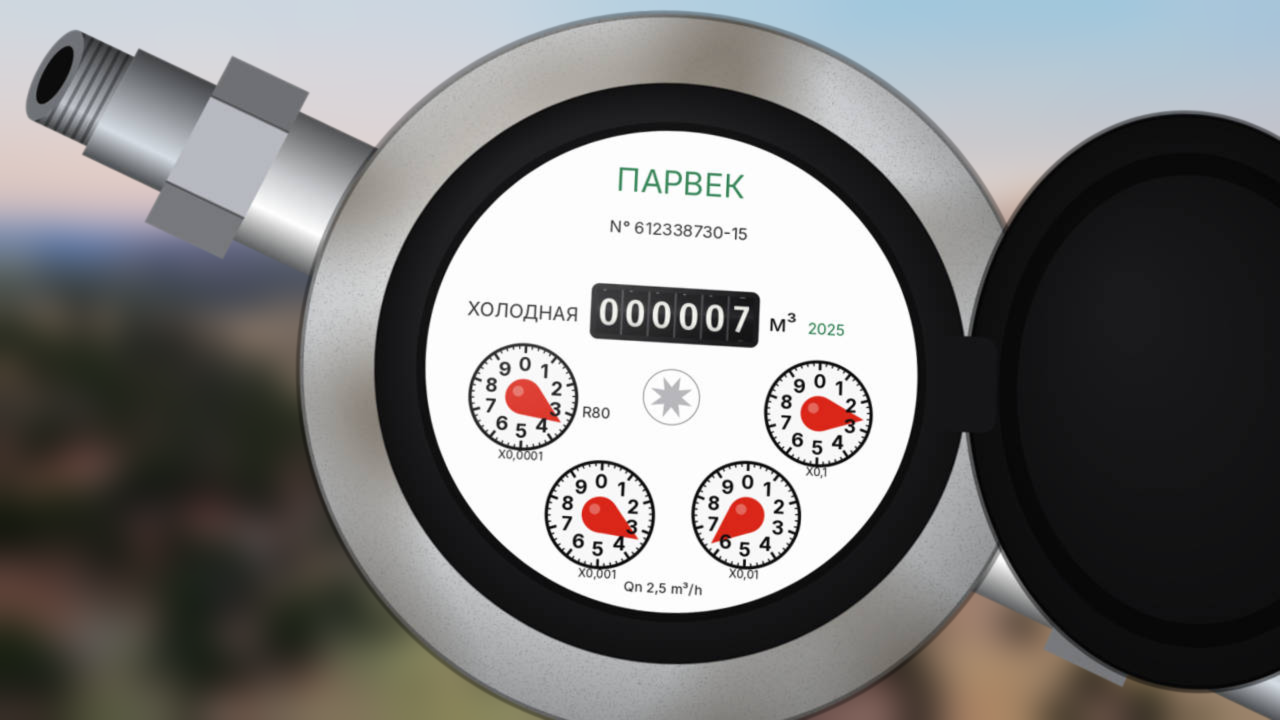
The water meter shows 7.2633 m³
